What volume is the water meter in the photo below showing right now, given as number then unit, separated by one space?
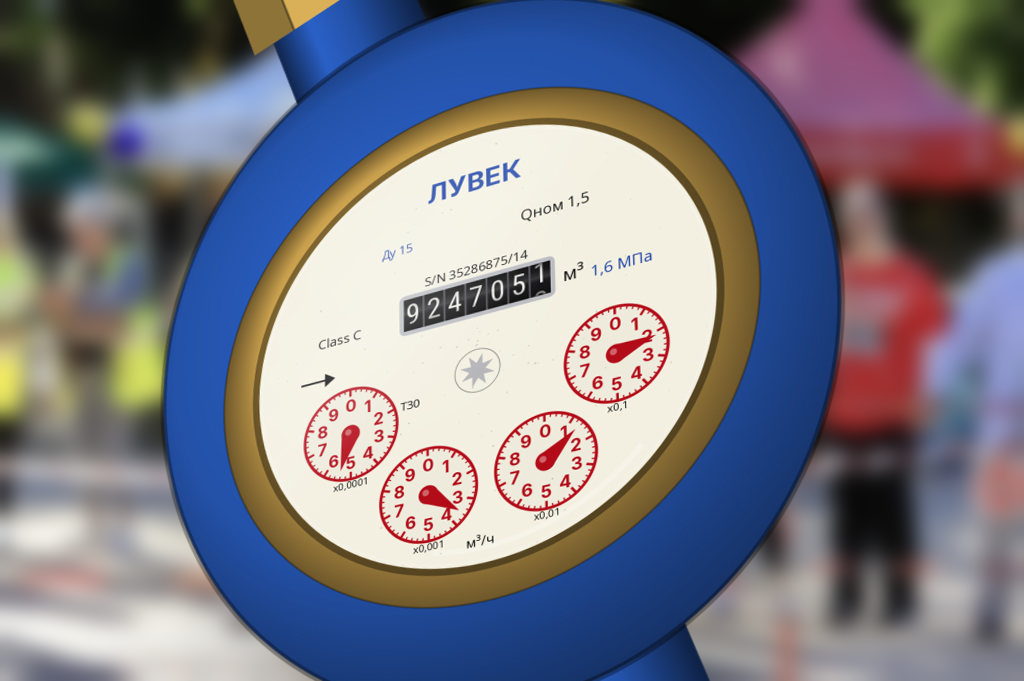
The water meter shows 9247051.2135 m³
